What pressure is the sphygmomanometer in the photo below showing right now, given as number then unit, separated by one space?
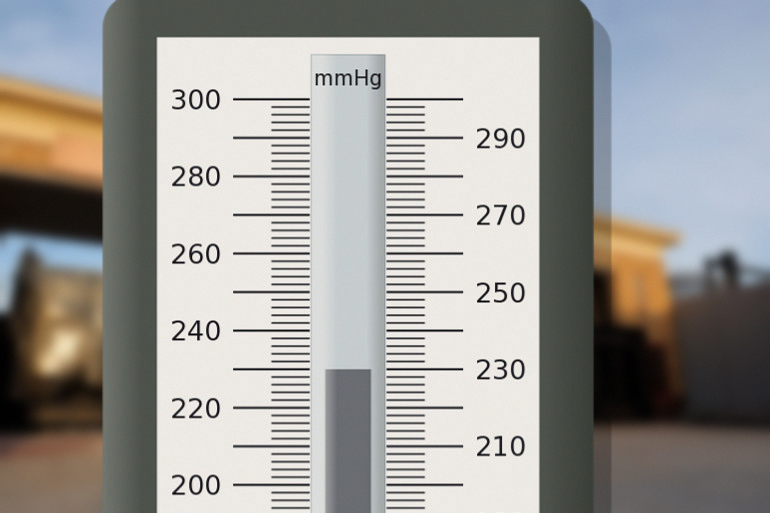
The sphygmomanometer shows 230 mmHg
